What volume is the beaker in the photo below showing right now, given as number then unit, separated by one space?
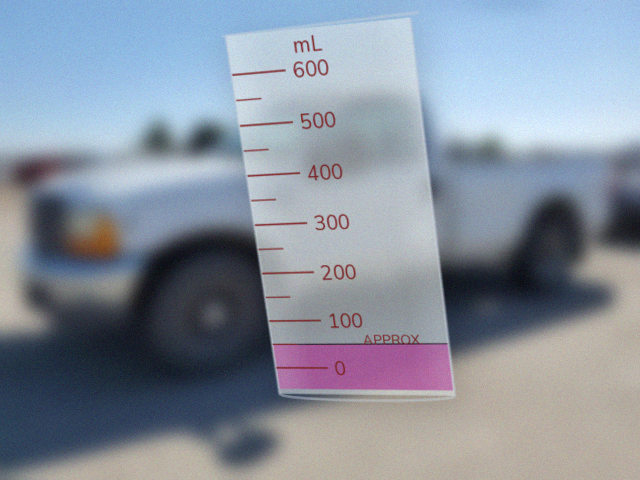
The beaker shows 50 mL
